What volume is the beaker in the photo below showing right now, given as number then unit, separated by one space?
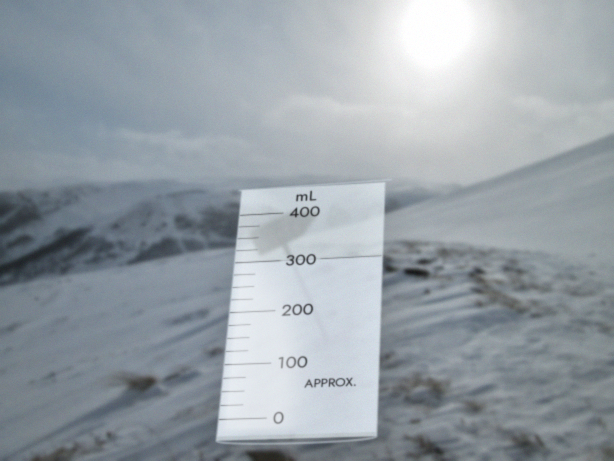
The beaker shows 300 mL
